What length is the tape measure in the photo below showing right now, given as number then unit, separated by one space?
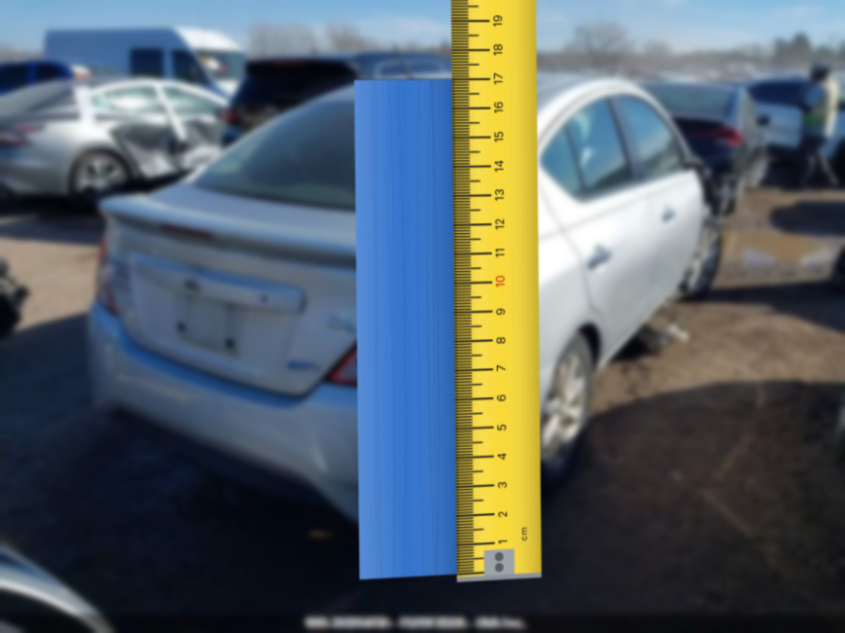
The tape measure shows 17 cm
